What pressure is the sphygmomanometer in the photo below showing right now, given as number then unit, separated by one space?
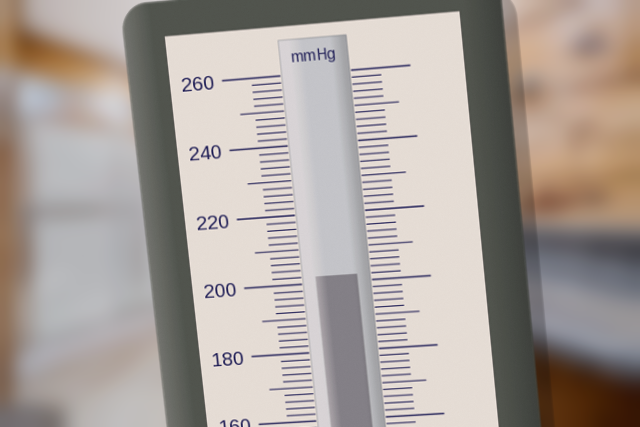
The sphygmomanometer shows 202 mmHg
